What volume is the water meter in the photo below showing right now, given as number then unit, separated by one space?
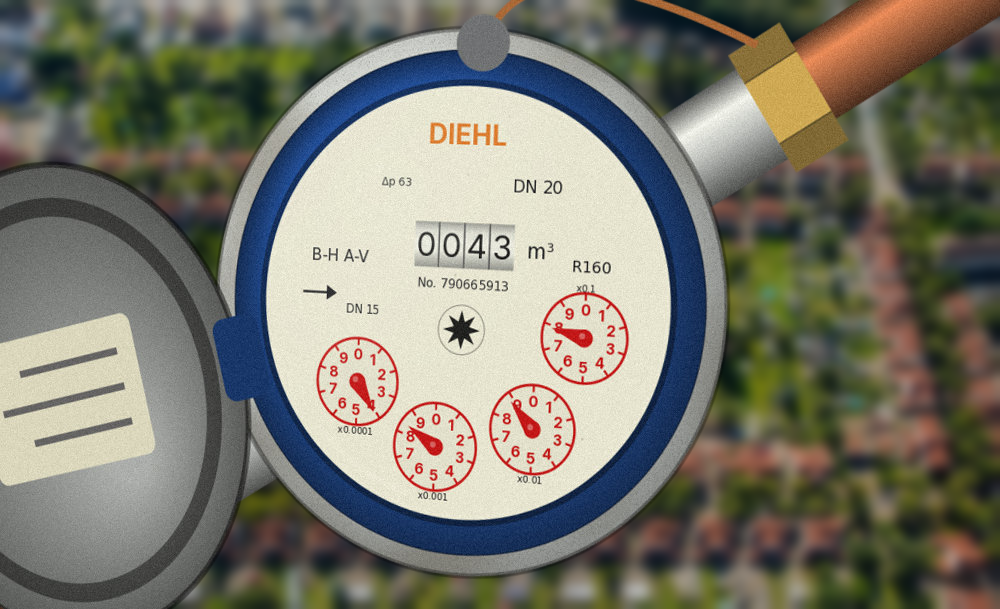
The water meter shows 43.7884 m³
